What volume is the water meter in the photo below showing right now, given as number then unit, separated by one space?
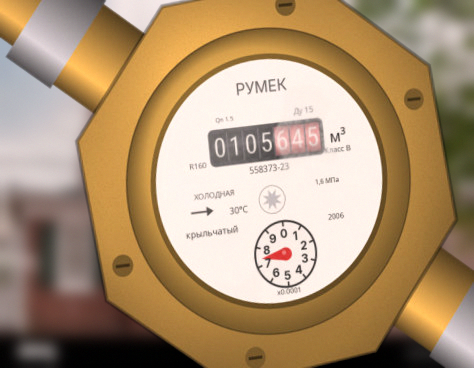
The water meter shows 105.6457 m³
